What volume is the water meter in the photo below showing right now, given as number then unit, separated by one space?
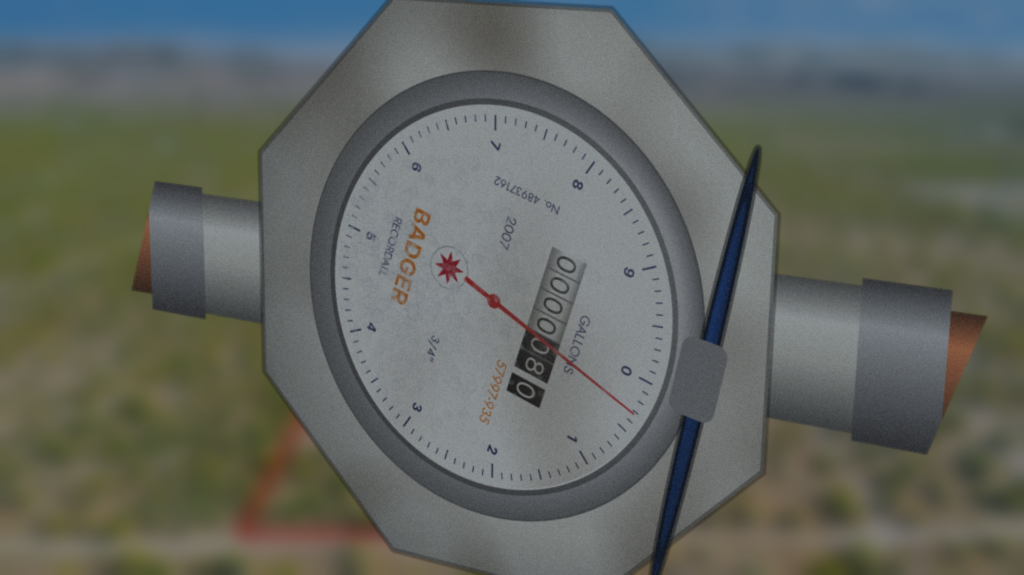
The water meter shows 80.3 gal
